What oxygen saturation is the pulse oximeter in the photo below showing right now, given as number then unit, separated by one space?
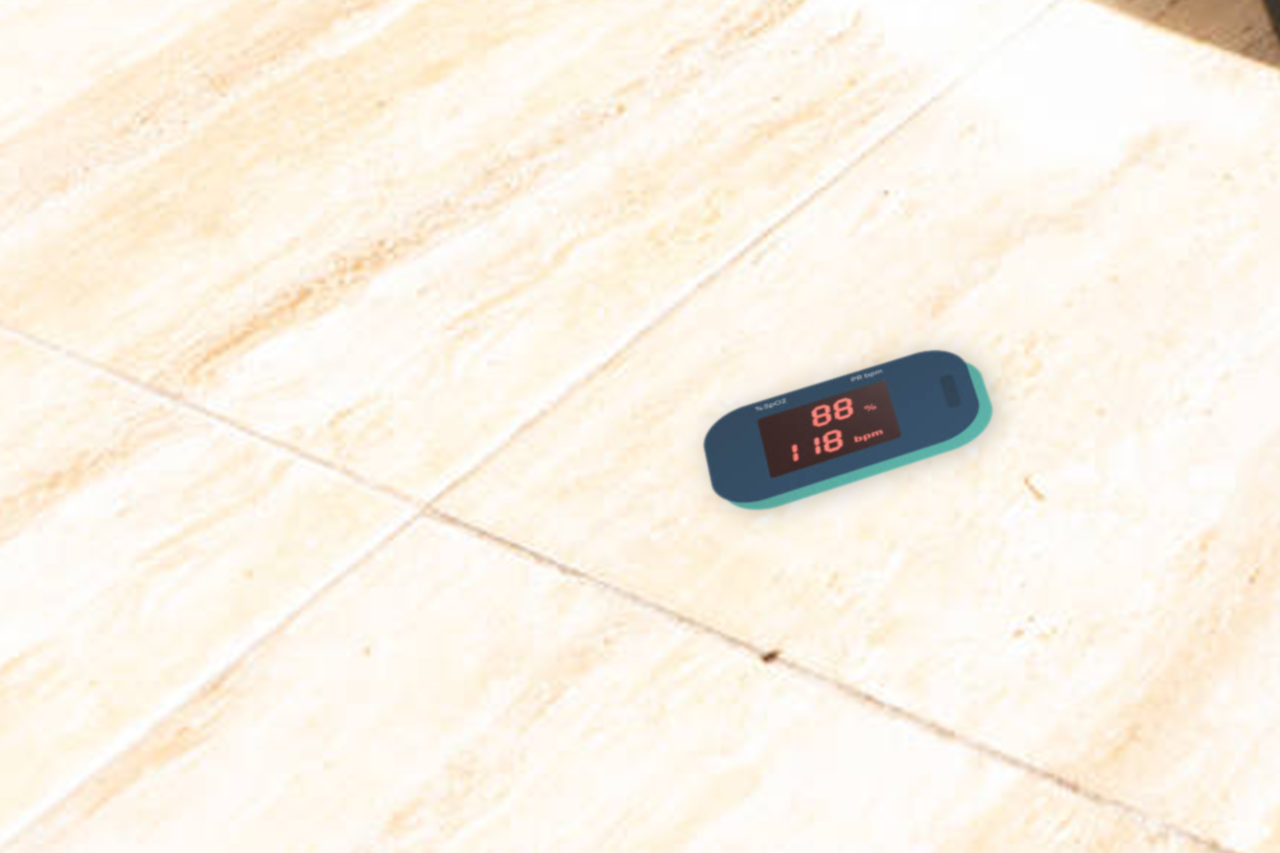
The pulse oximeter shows 88 %
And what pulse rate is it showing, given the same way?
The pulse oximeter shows 118 bpm
